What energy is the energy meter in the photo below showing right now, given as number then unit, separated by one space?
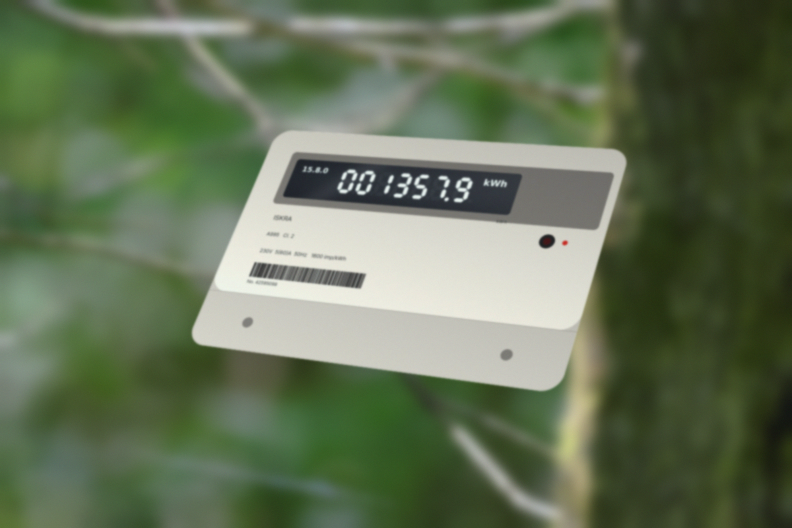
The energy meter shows 1357.9 kWh
